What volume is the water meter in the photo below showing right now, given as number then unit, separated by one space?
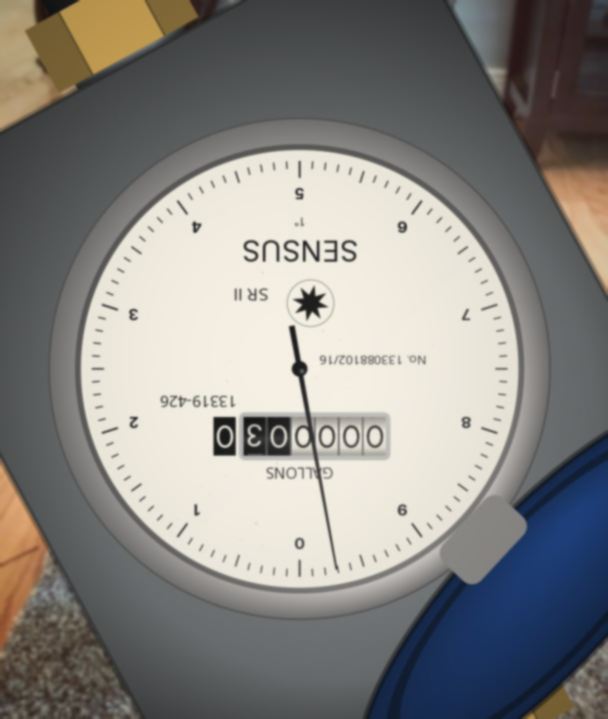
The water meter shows 29.7 gal
